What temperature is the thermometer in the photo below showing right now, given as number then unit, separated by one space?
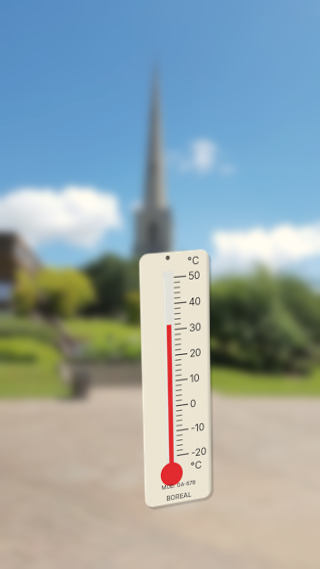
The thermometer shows 32 °C
